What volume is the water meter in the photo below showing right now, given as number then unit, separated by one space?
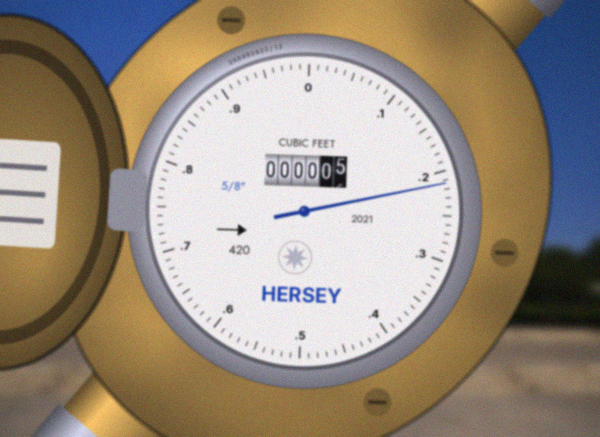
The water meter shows 5.21 ft³
